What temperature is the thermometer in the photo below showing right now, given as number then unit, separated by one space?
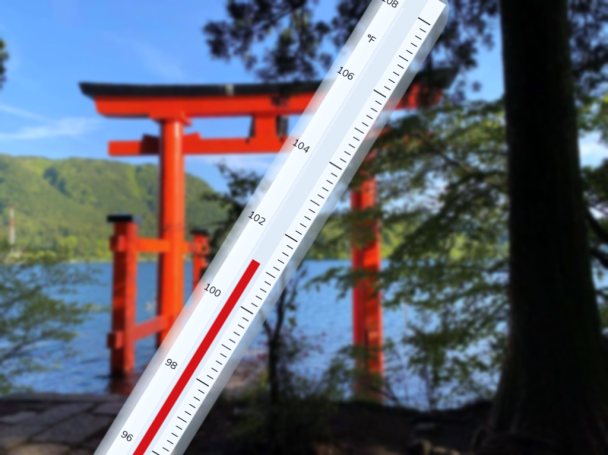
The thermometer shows 101.1 °F
